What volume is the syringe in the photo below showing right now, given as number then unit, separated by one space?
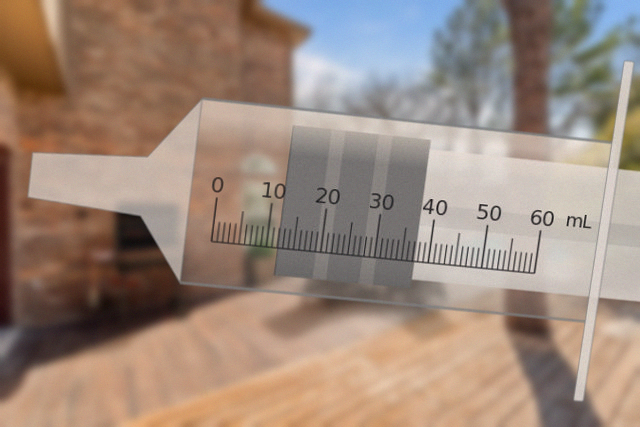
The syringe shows 12 mL
